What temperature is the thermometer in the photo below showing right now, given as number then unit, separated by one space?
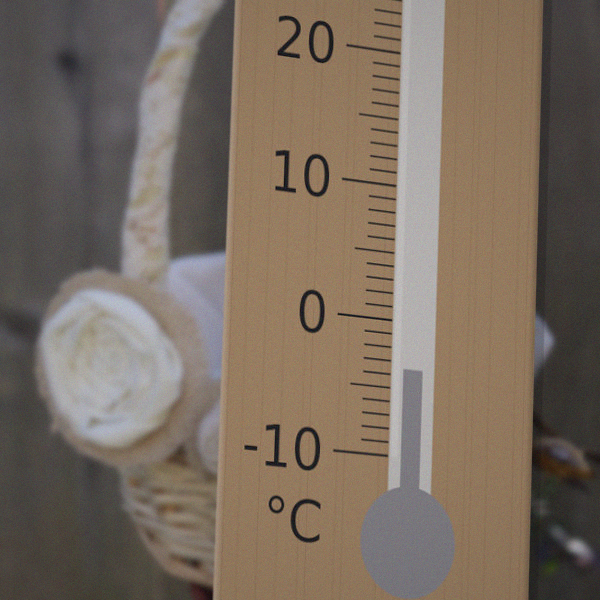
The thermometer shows -3.5 °C
